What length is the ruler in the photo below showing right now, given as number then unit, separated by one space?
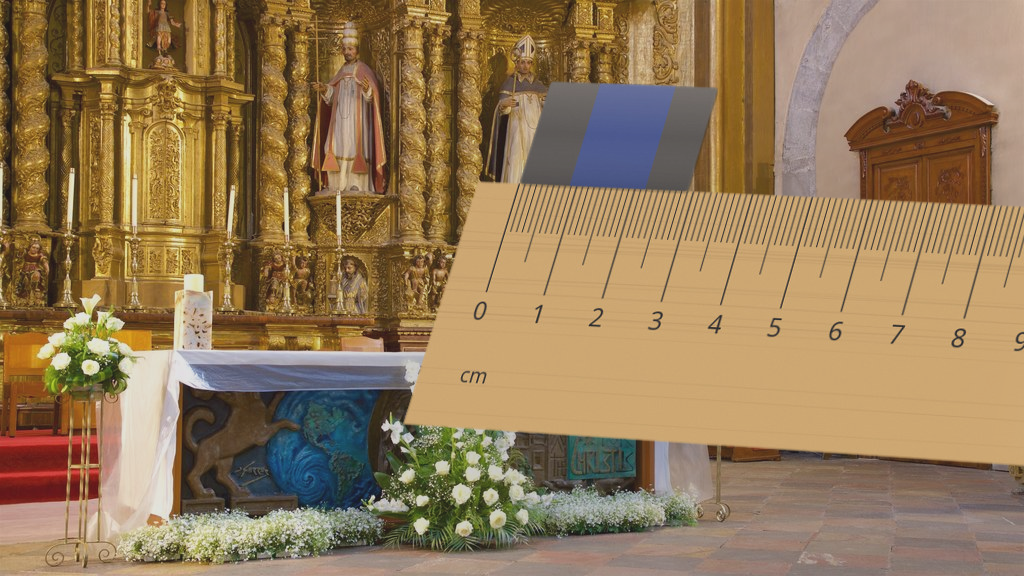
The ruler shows 2.9 cm
